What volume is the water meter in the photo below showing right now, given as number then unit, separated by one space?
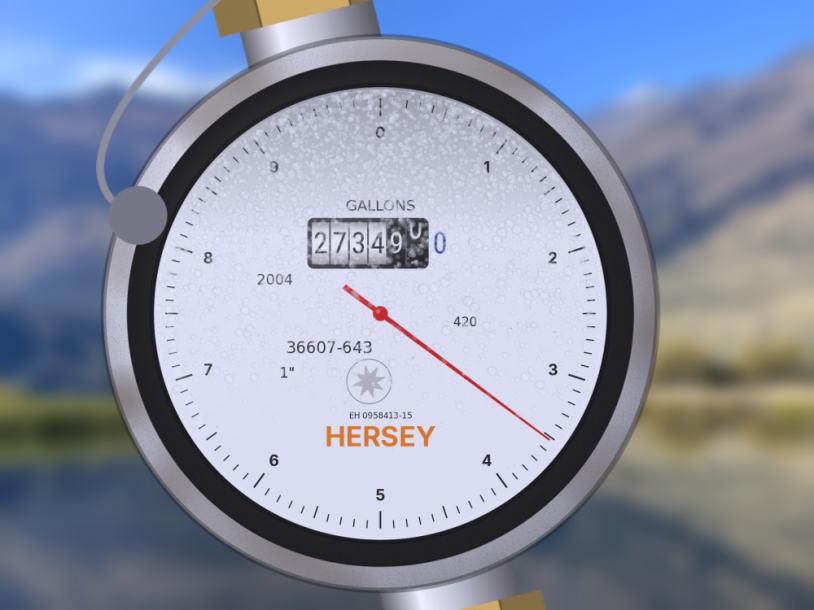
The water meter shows 2734903.5 gal
